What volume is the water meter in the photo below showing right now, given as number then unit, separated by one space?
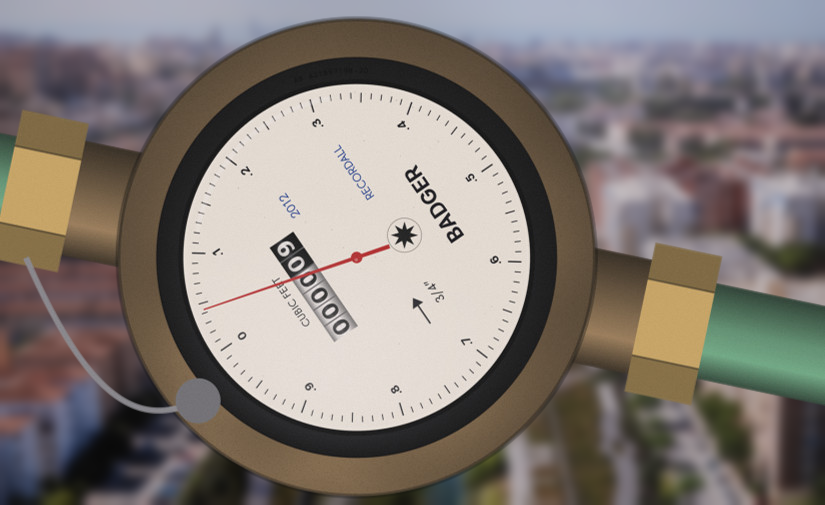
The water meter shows 9.04 ft³
